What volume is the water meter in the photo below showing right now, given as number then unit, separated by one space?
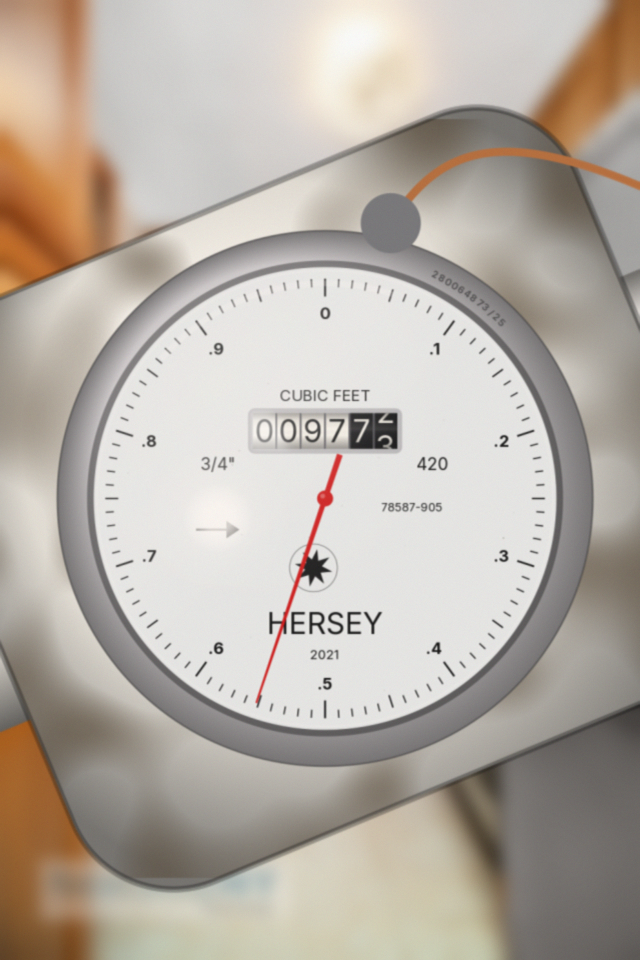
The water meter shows 9772.55 ft³
